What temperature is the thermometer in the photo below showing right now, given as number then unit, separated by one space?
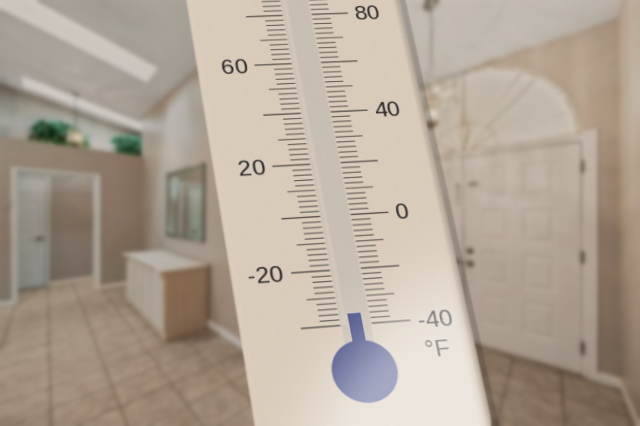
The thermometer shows -36 °F
